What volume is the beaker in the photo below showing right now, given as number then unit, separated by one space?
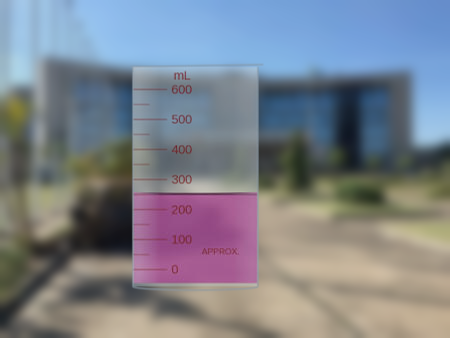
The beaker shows 250 mL
